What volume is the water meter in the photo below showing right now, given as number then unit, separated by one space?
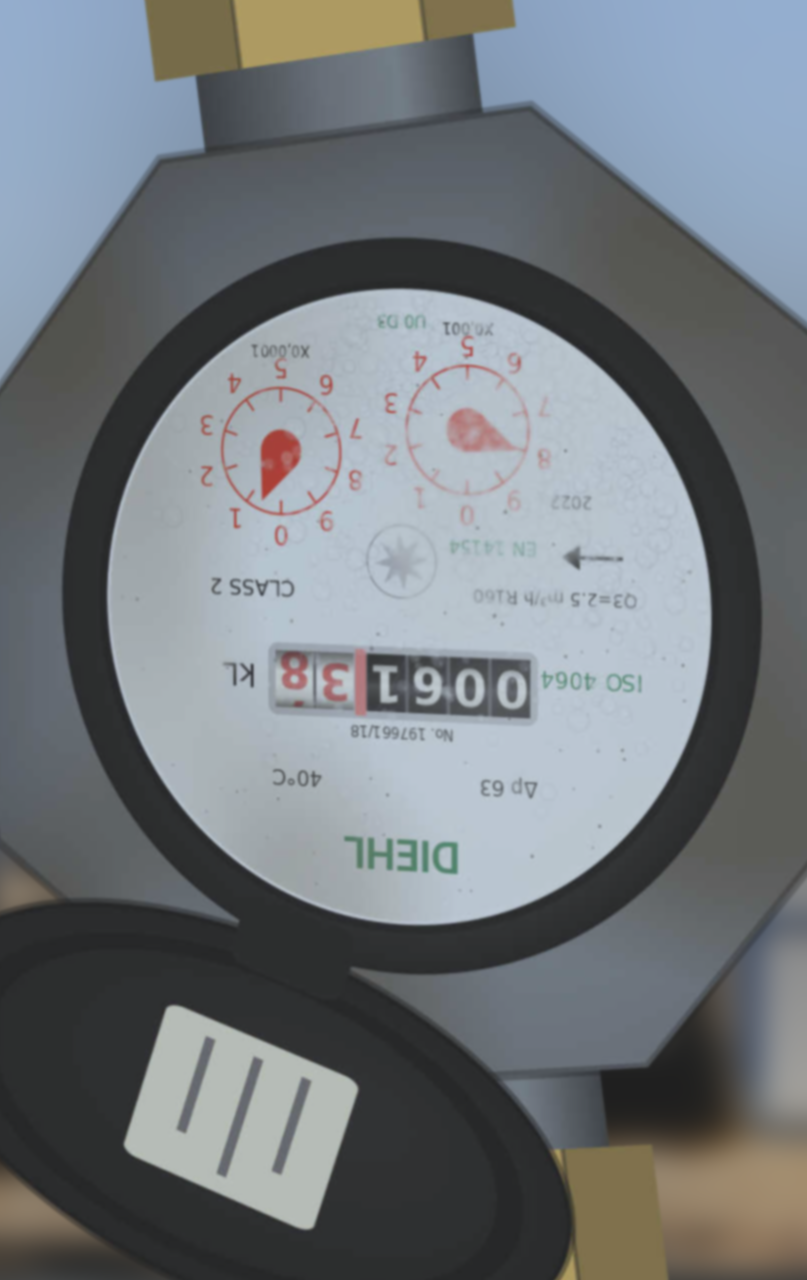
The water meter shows 61.3780 kL
